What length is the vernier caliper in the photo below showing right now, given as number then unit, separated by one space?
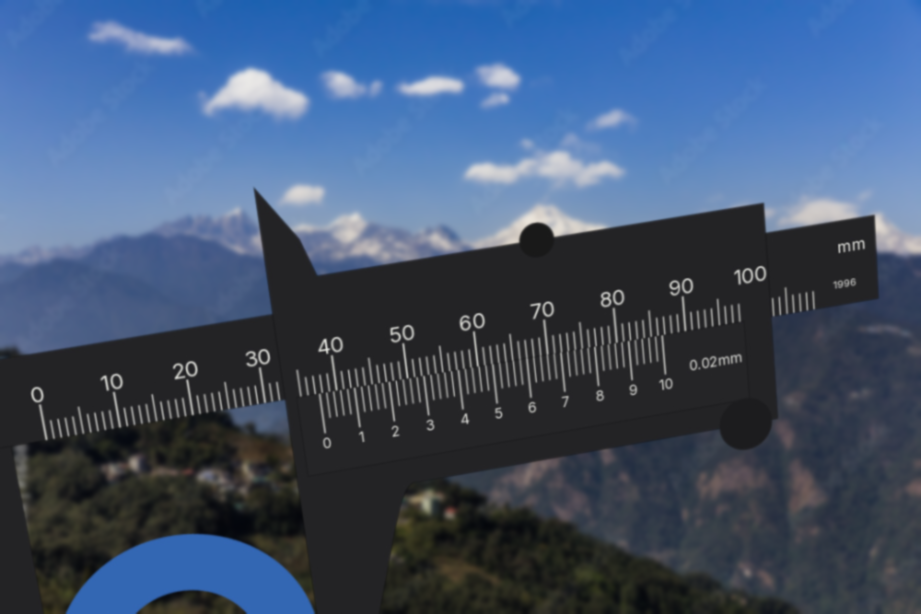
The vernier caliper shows 37.6 mm
